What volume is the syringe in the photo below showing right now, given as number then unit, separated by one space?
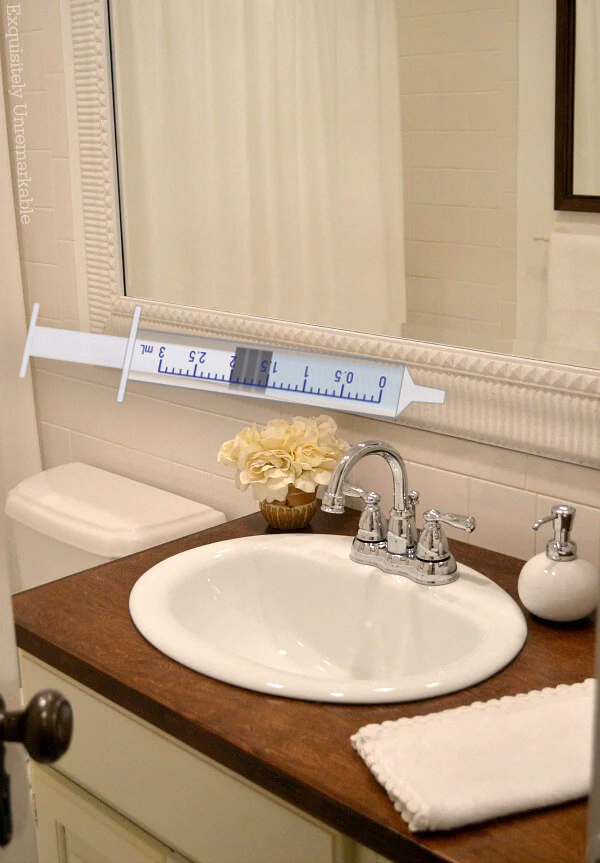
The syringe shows 1.5 mL
